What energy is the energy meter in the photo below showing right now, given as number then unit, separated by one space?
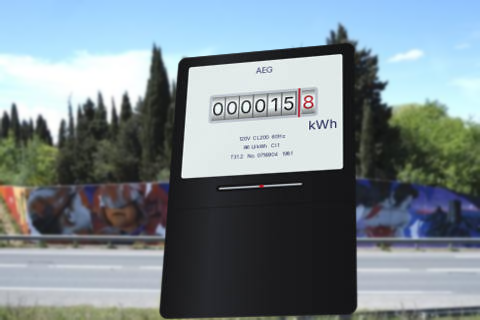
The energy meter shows 15.8 kWh
